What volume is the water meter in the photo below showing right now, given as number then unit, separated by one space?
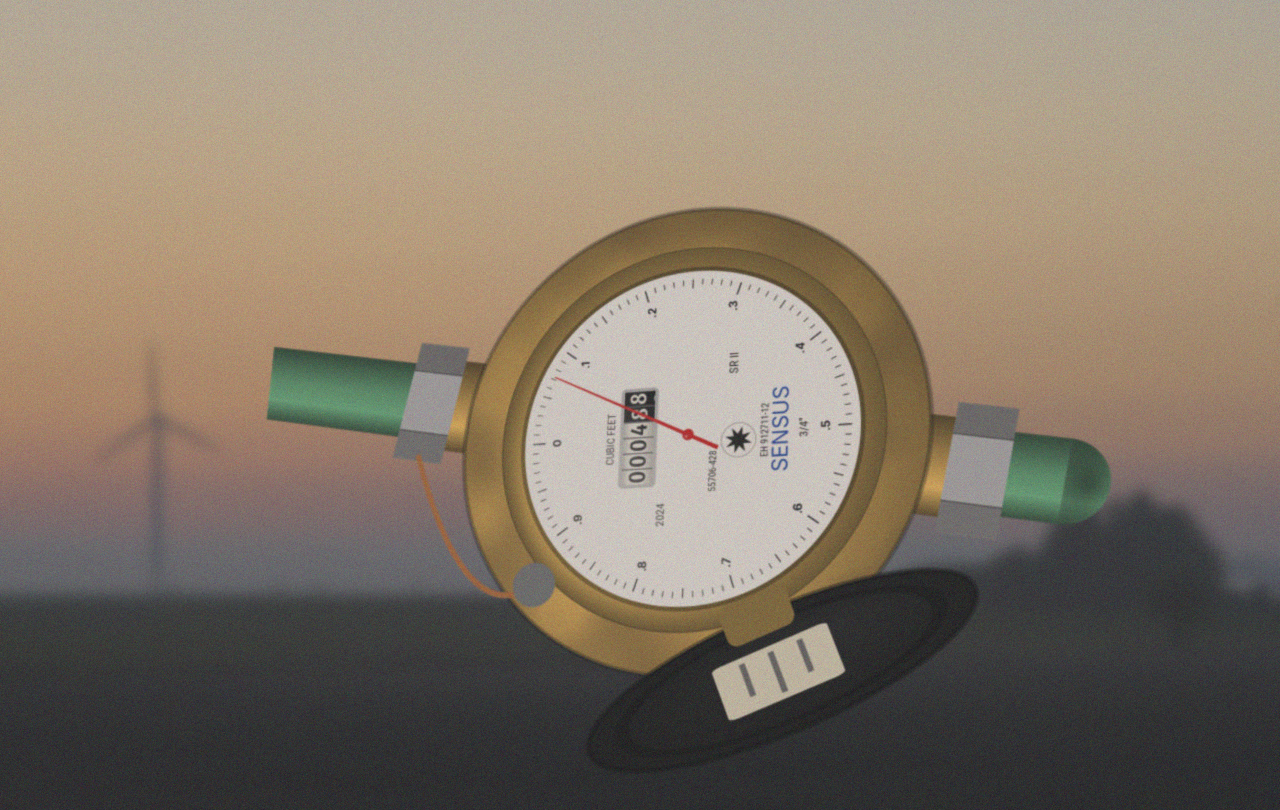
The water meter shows 488.07 ft³
